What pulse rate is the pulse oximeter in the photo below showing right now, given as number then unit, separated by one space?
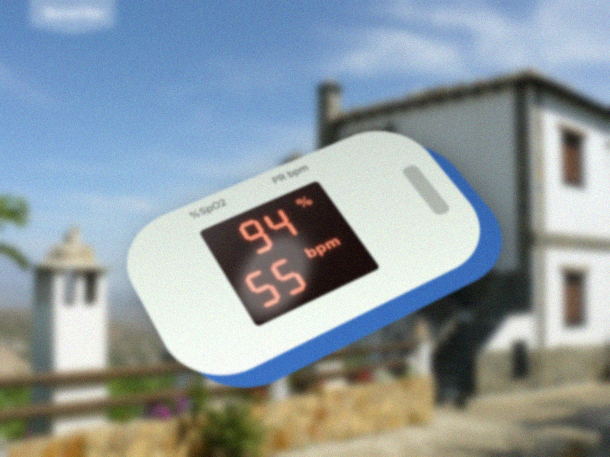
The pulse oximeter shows 55 bpm
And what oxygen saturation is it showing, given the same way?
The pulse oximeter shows 94 %
